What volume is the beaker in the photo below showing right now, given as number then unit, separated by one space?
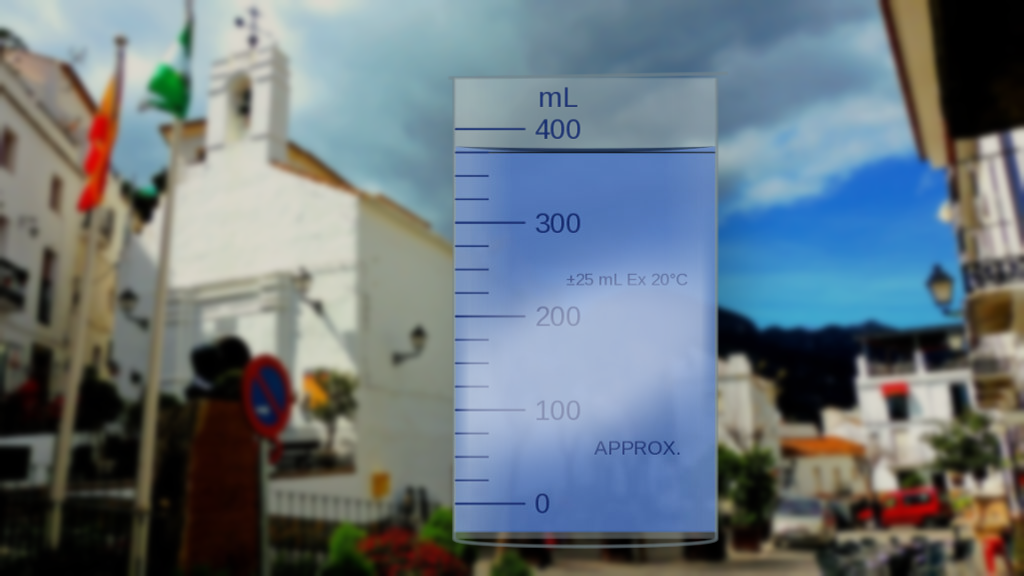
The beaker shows 375 mL
